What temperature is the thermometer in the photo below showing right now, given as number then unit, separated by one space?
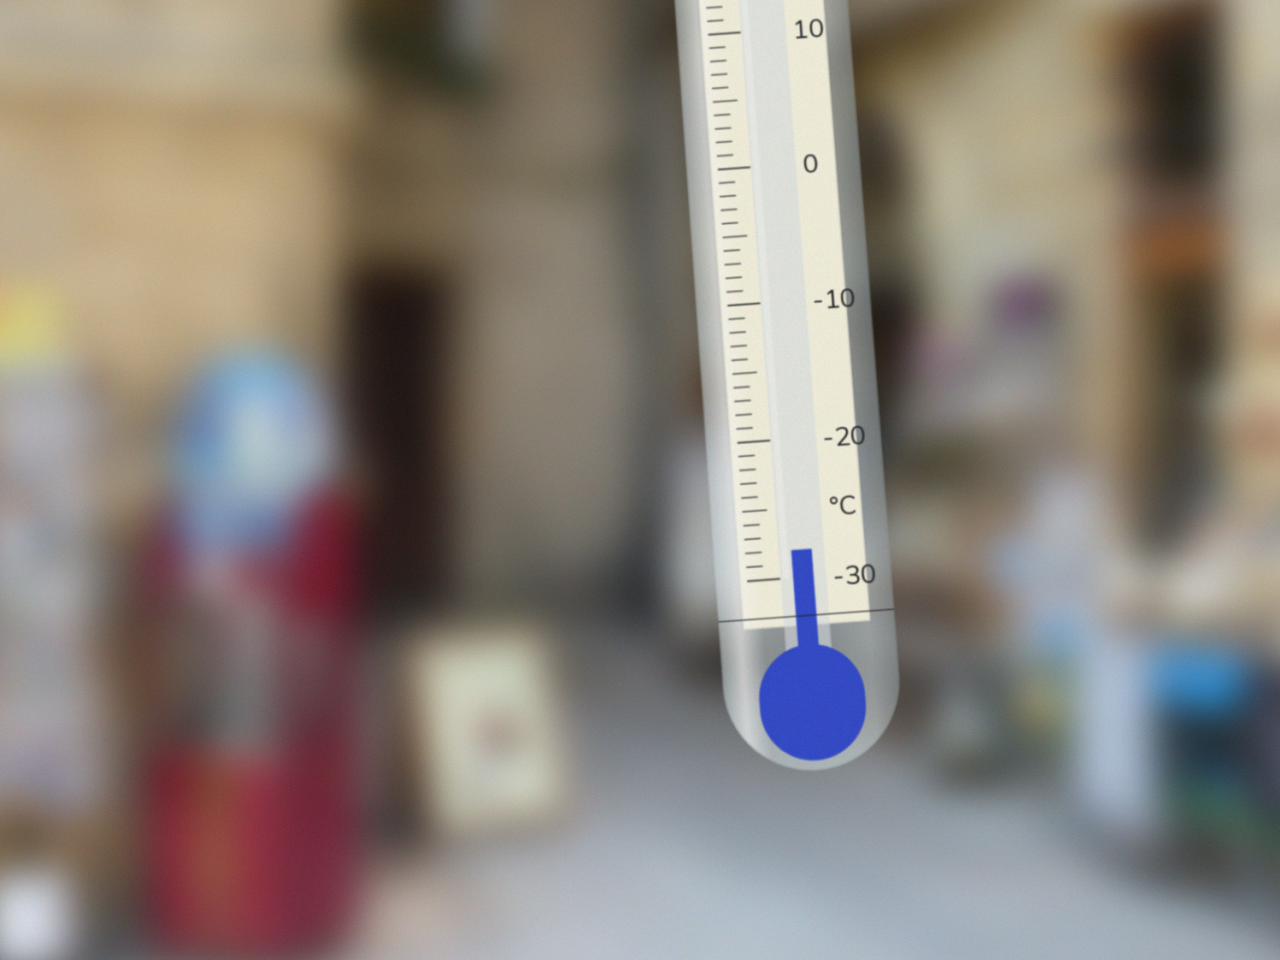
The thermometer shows -28 °C
